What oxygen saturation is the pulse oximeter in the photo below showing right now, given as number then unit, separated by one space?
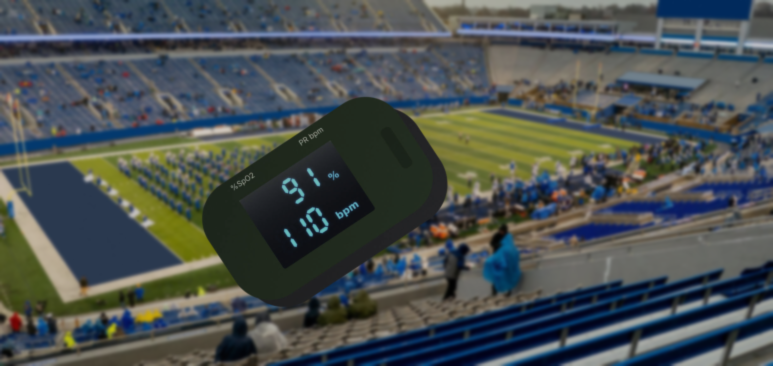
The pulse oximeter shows 91 %
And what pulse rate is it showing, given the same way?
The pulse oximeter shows 110 bpm
